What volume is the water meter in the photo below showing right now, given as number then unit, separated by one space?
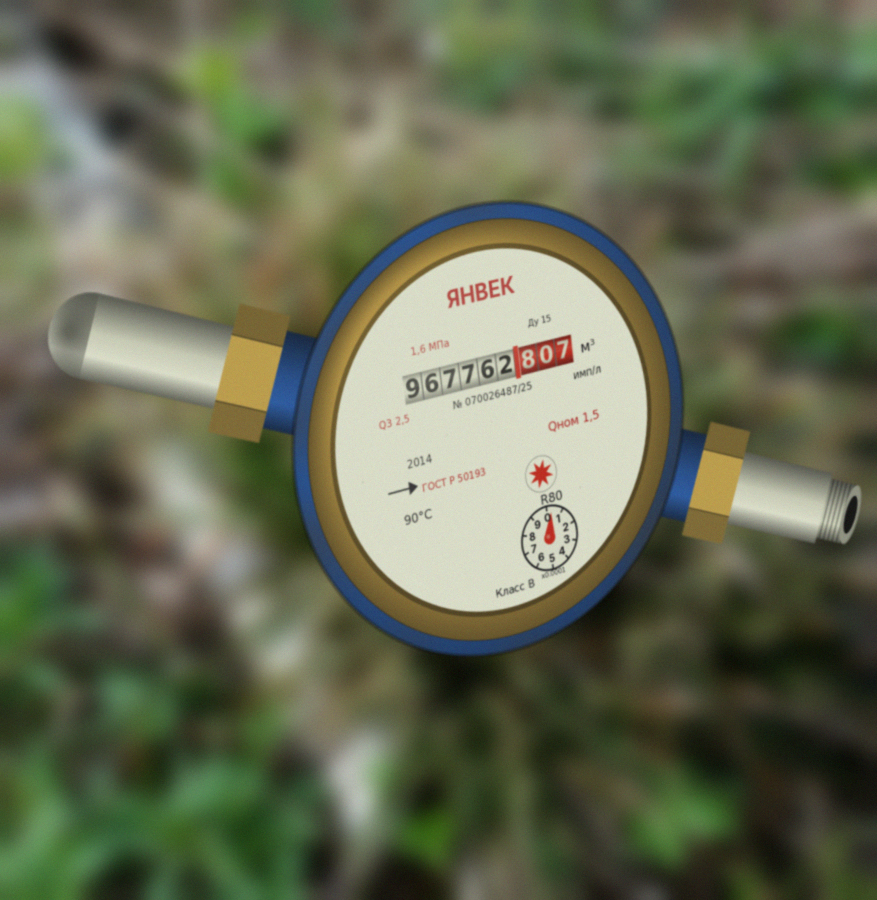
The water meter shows 967762.8070 m³
